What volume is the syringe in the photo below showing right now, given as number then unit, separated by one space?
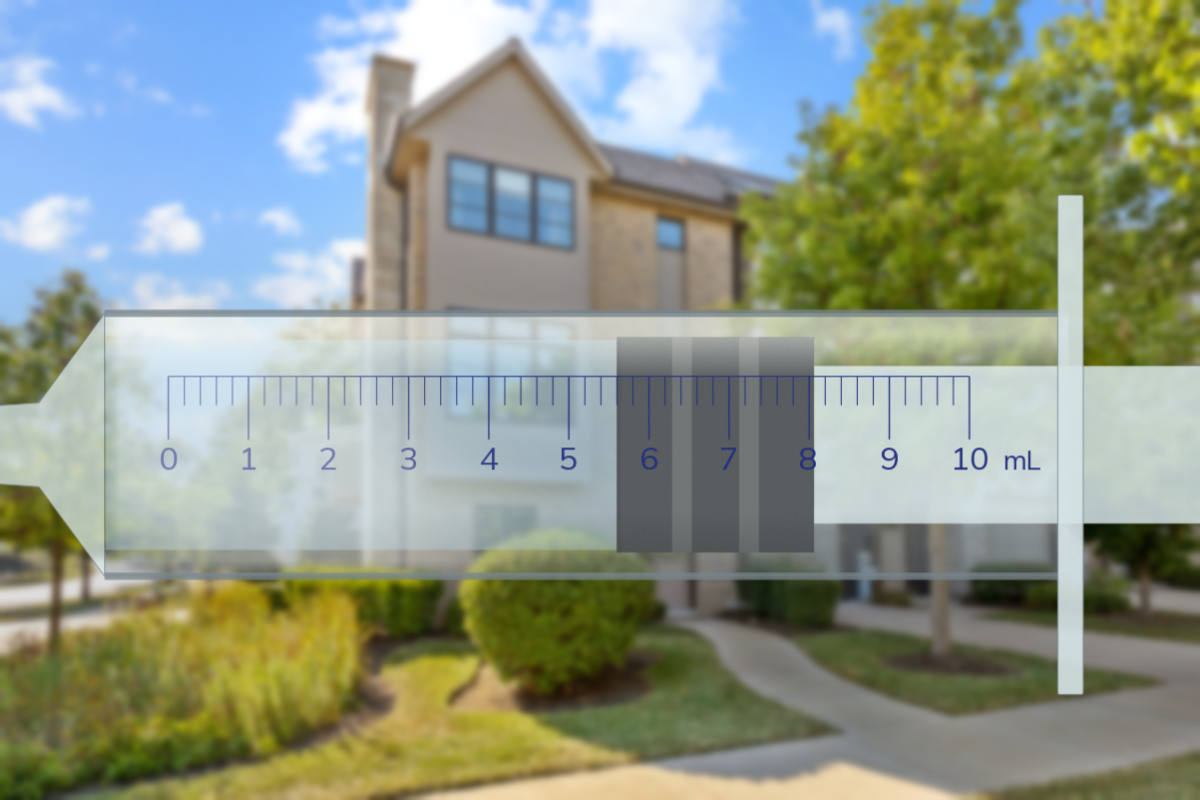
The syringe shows 5.6 mL
